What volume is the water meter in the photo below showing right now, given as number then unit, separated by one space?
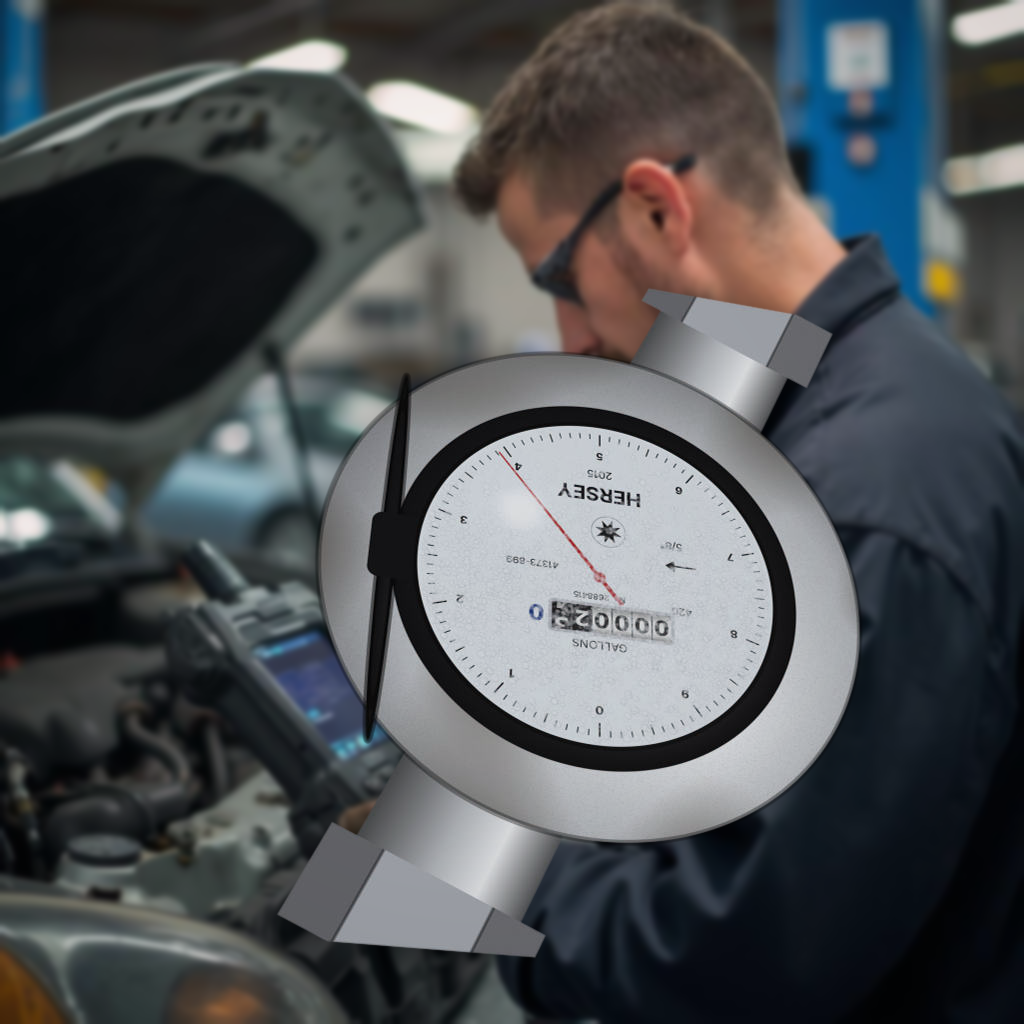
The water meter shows 233.9 gal
